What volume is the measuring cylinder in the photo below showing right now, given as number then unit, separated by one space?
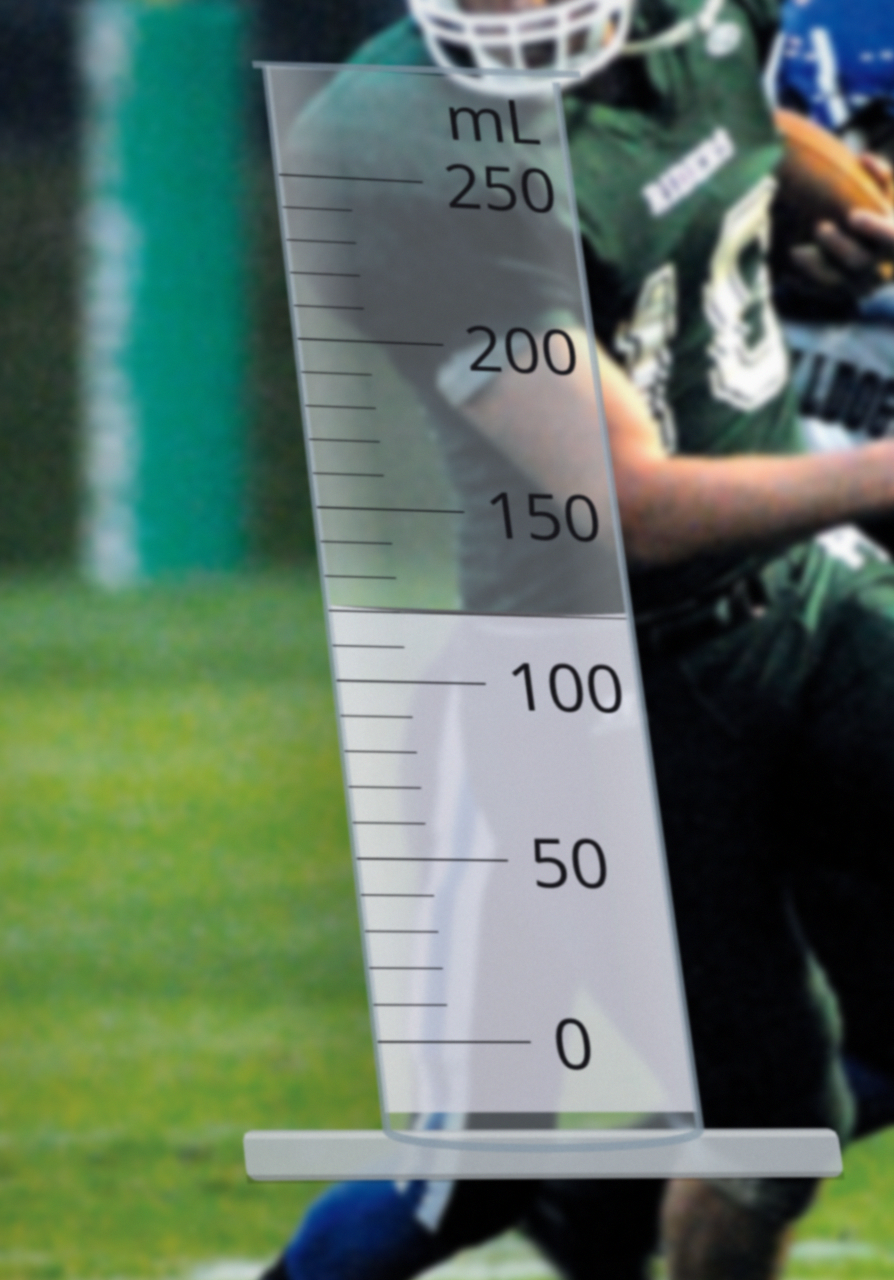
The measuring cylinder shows 120 mL
